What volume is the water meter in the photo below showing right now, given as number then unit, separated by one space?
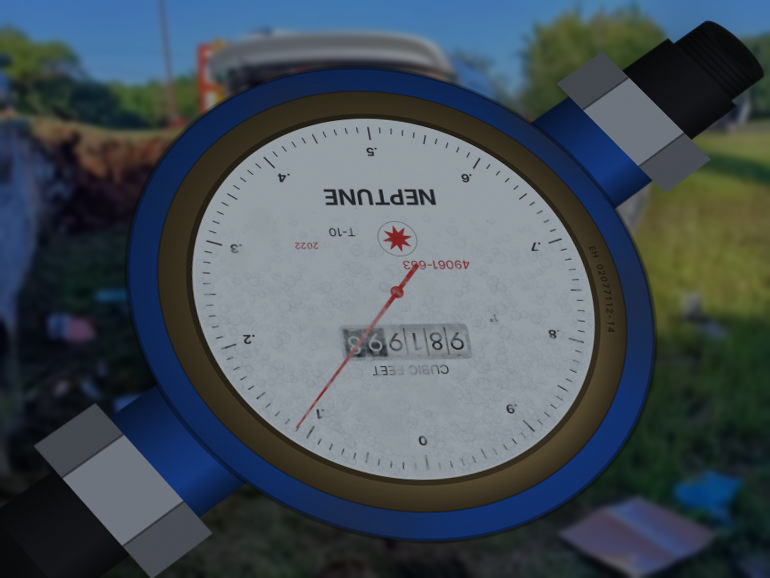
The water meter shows 981998.11 ft³
